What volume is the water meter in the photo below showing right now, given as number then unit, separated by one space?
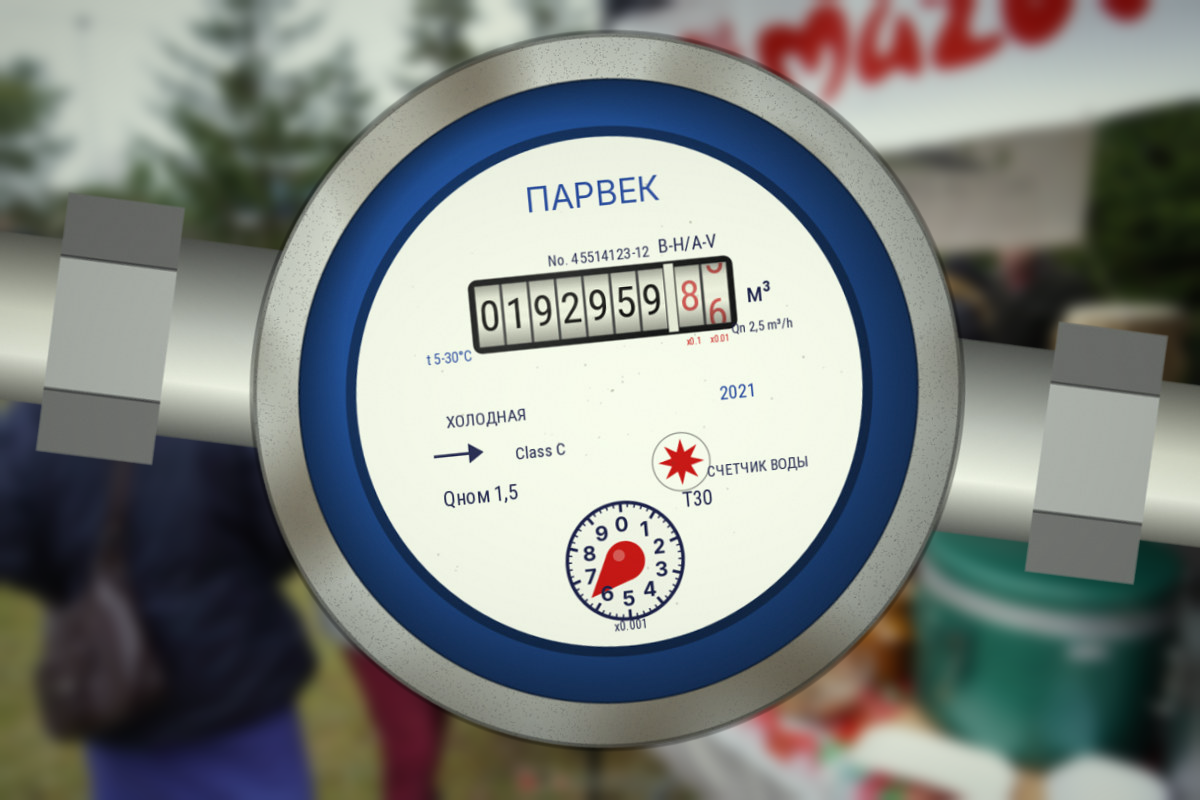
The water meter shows 192959.856 m³
